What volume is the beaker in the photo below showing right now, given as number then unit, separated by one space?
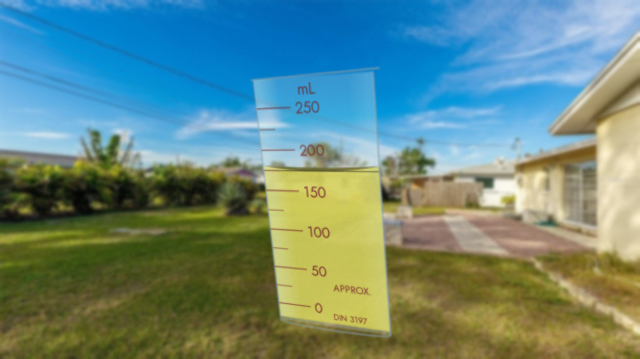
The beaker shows 175 mL
